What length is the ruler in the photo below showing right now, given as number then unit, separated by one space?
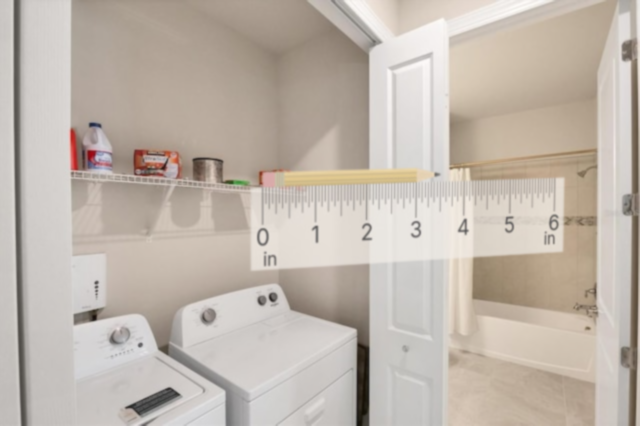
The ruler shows 3.5 in
